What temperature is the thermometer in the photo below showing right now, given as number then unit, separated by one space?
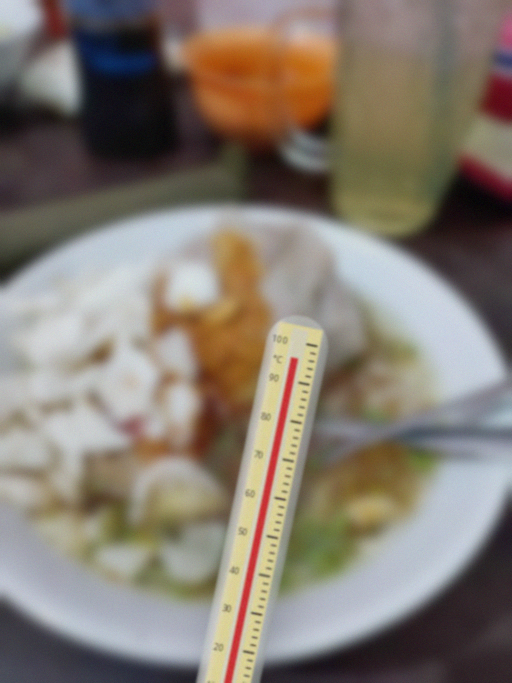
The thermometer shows 96 °C
